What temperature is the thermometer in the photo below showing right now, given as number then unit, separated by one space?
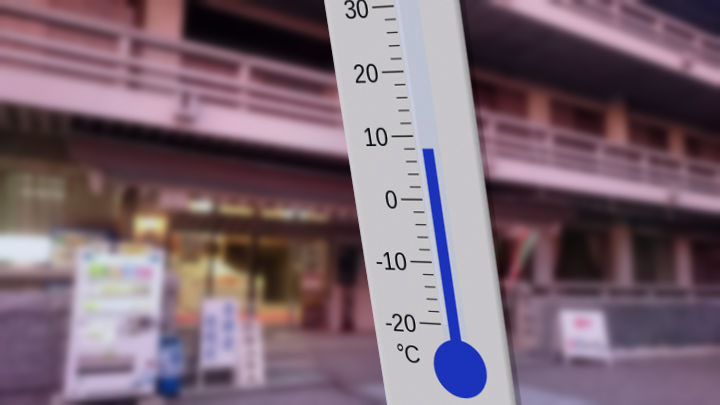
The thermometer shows 8 °C
